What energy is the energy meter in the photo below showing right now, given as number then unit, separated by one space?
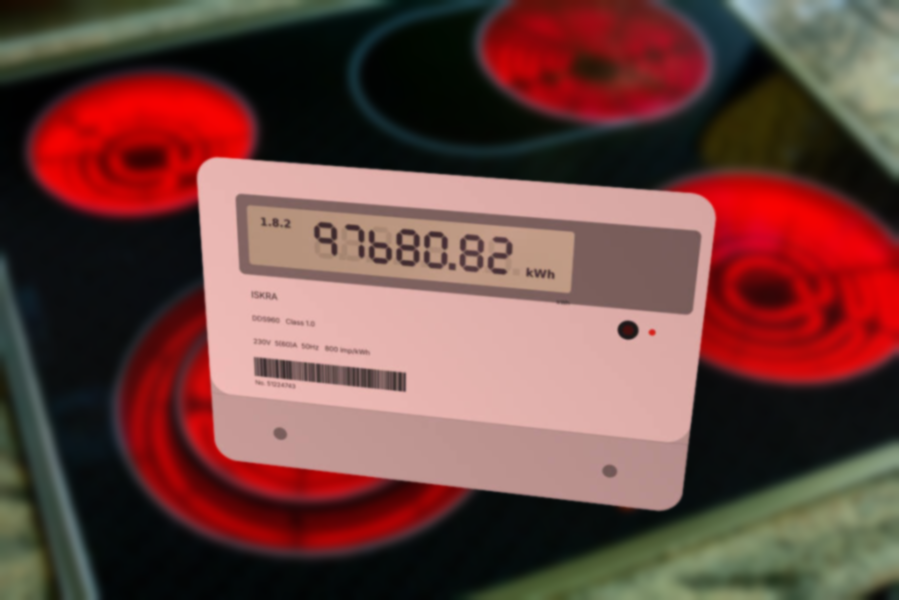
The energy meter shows 97680.82 kWh
